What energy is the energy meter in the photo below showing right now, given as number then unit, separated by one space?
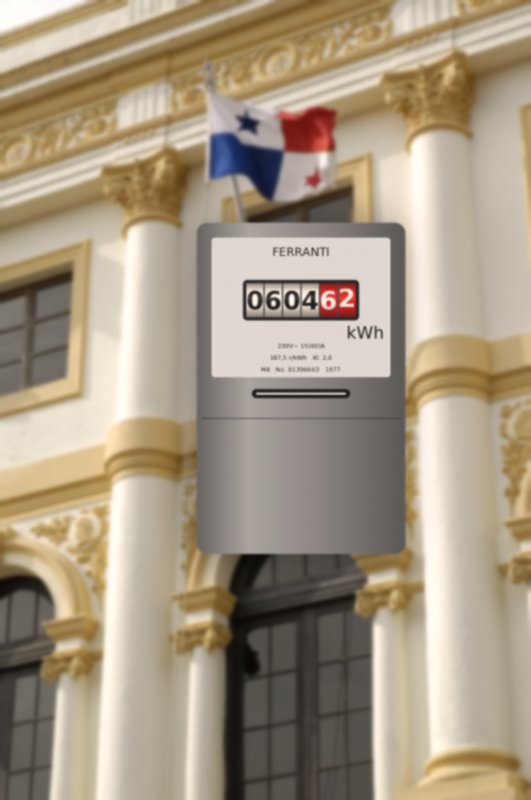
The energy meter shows 604.62 kWh
